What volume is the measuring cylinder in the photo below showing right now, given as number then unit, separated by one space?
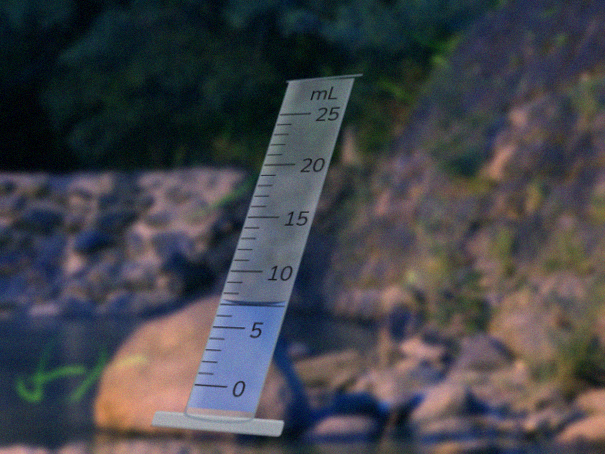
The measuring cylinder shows 7 mL
